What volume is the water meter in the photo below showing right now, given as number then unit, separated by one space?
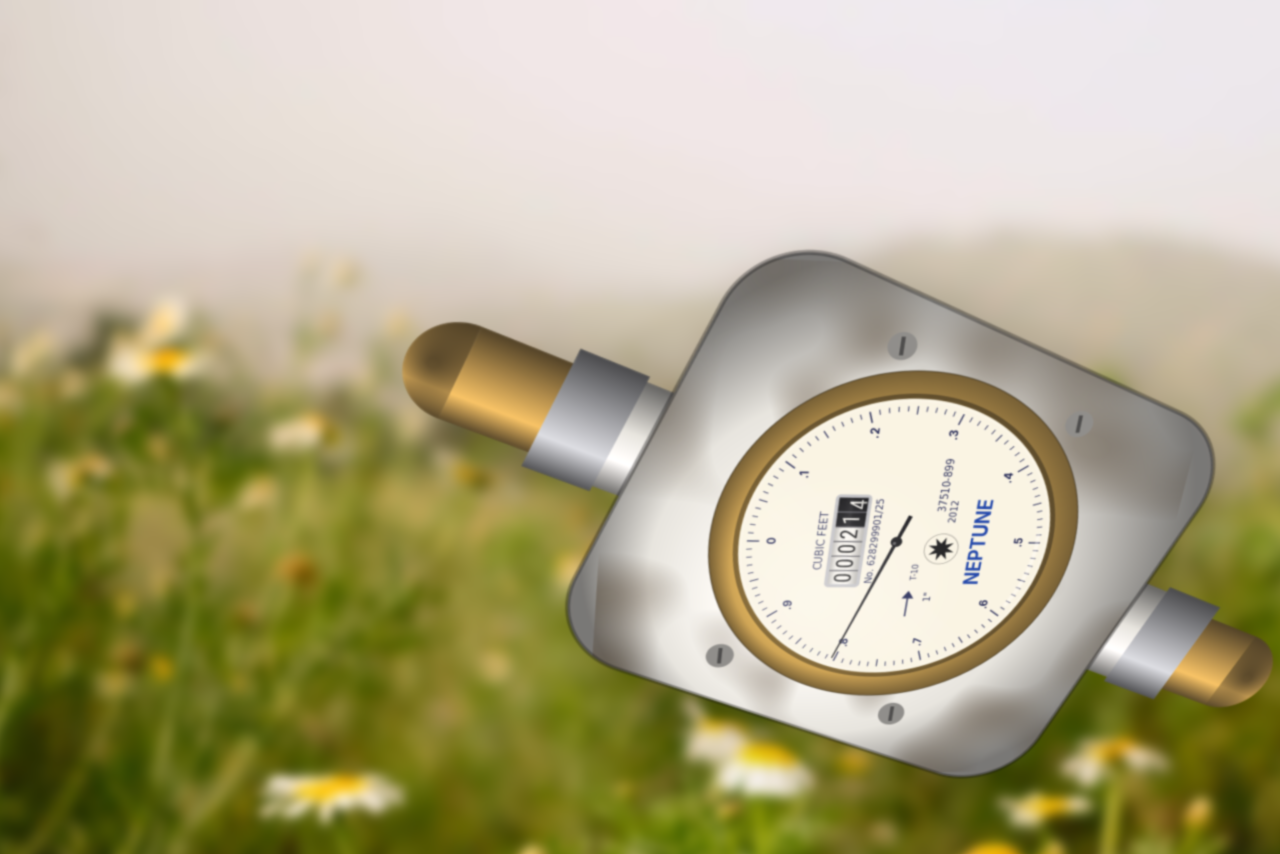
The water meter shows 213.80 ft³
